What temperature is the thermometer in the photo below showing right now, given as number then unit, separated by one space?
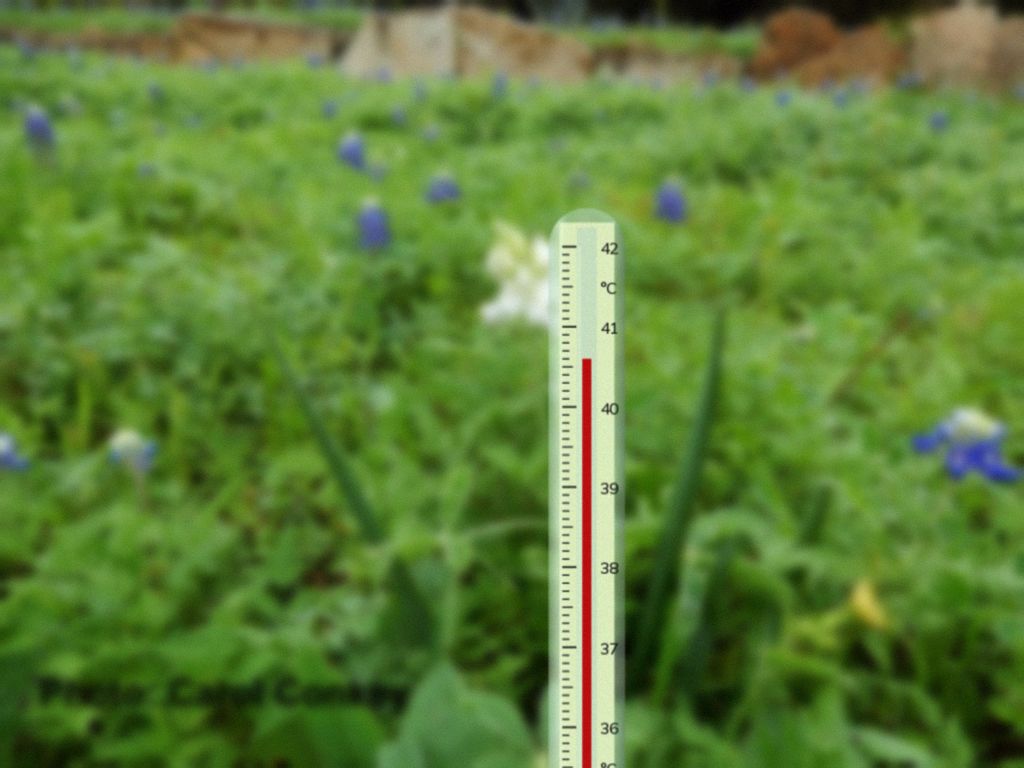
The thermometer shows 40.6 °C
